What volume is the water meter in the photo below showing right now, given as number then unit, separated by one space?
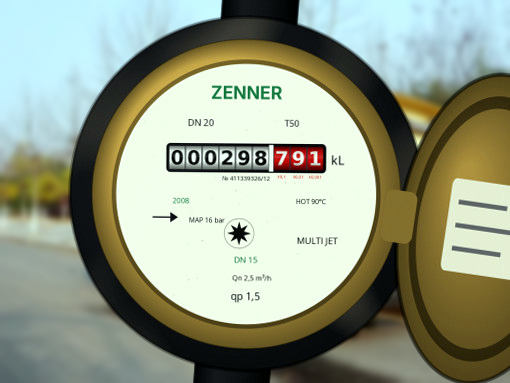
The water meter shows 298.791 kL
